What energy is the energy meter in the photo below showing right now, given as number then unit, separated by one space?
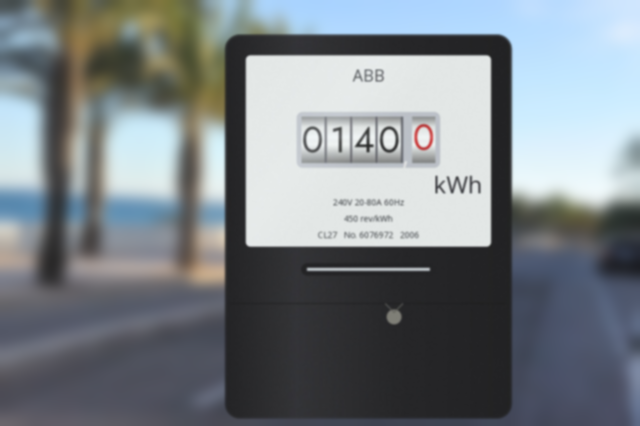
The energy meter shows 140.0 kWh
